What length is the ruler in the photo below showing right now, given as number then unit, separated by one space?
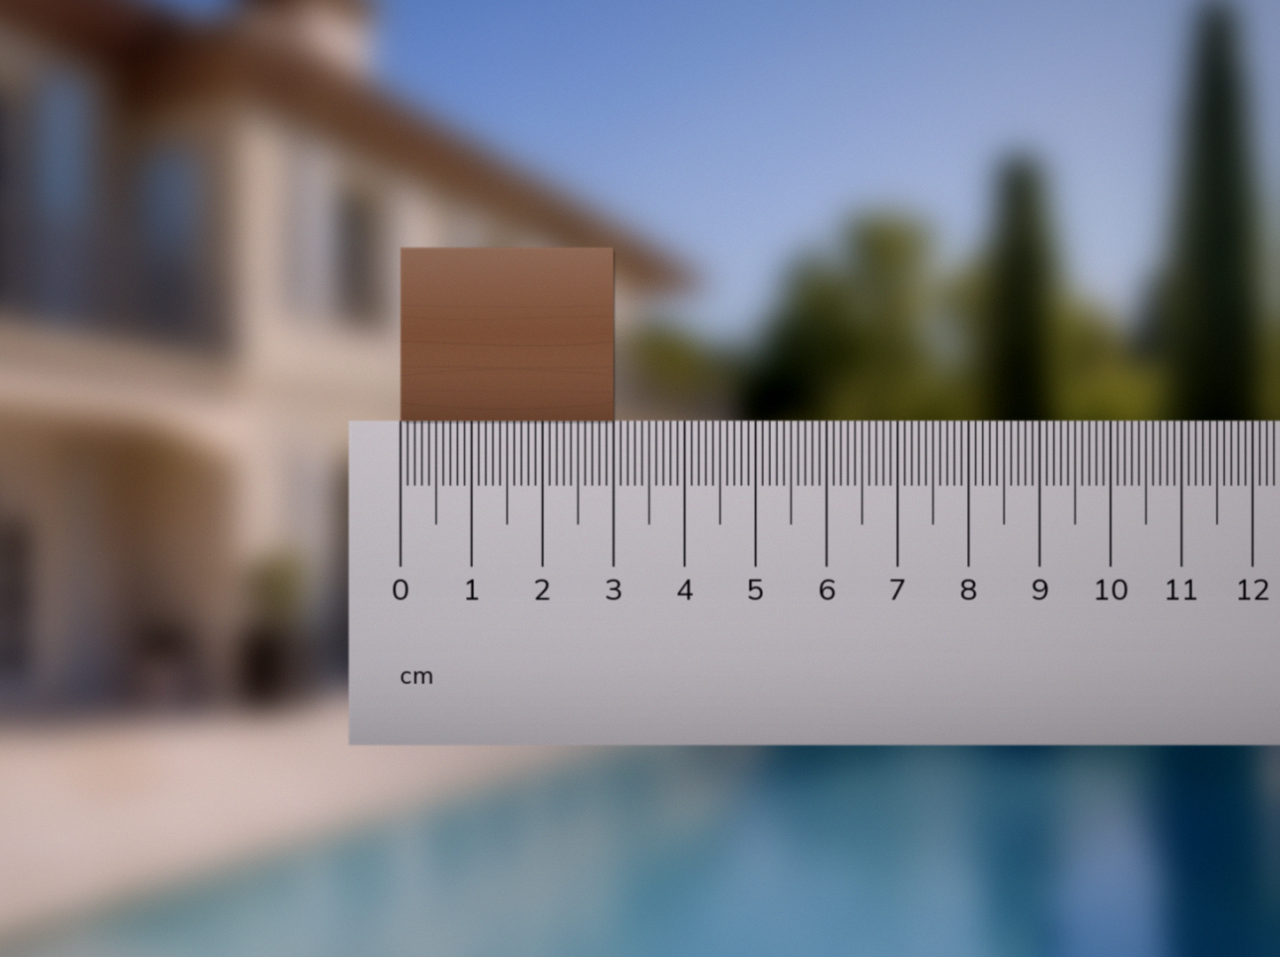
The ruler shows 3 cm
